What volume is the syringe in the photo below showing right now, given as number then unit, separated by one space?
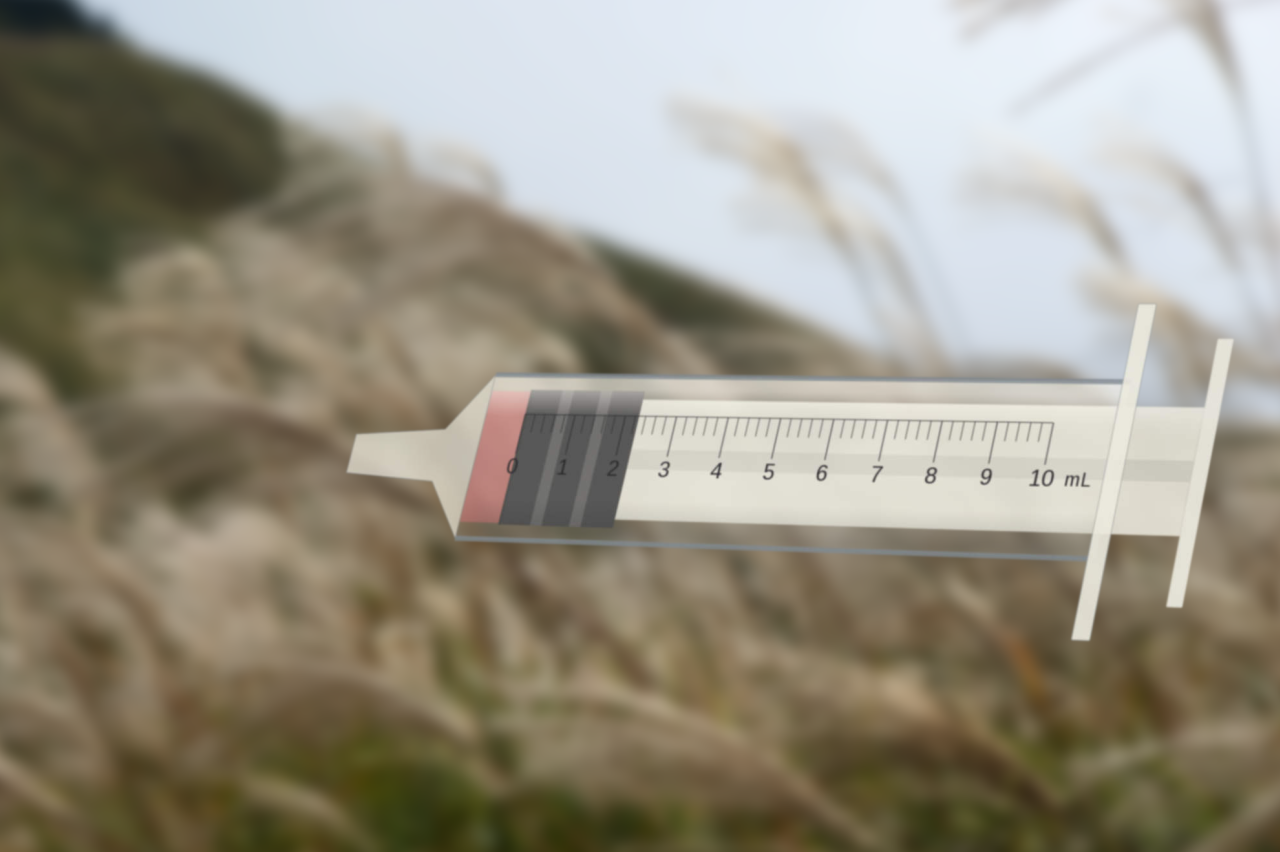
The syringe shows 0 mL
